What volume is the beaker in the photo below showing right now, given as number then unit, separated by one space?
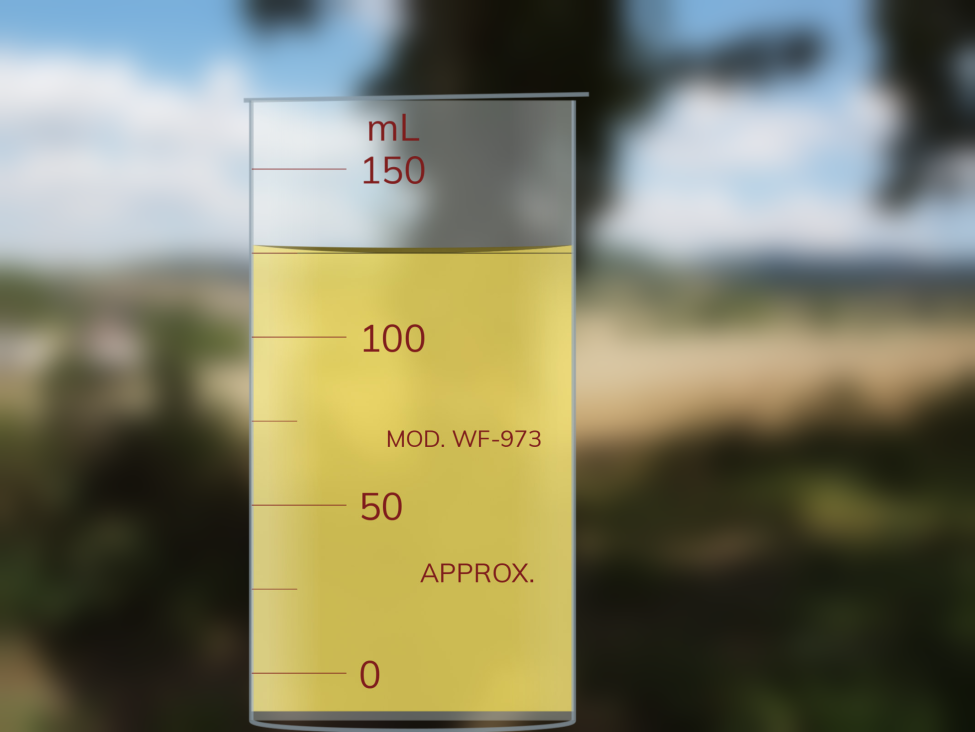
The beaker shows 125 mL
